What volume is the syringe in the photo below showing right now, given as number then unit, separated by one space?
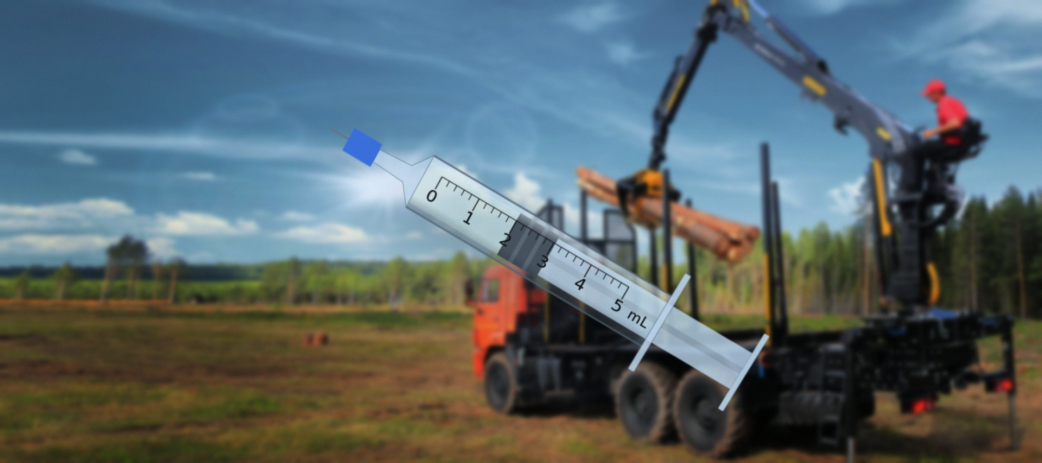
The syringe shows 2 mL
